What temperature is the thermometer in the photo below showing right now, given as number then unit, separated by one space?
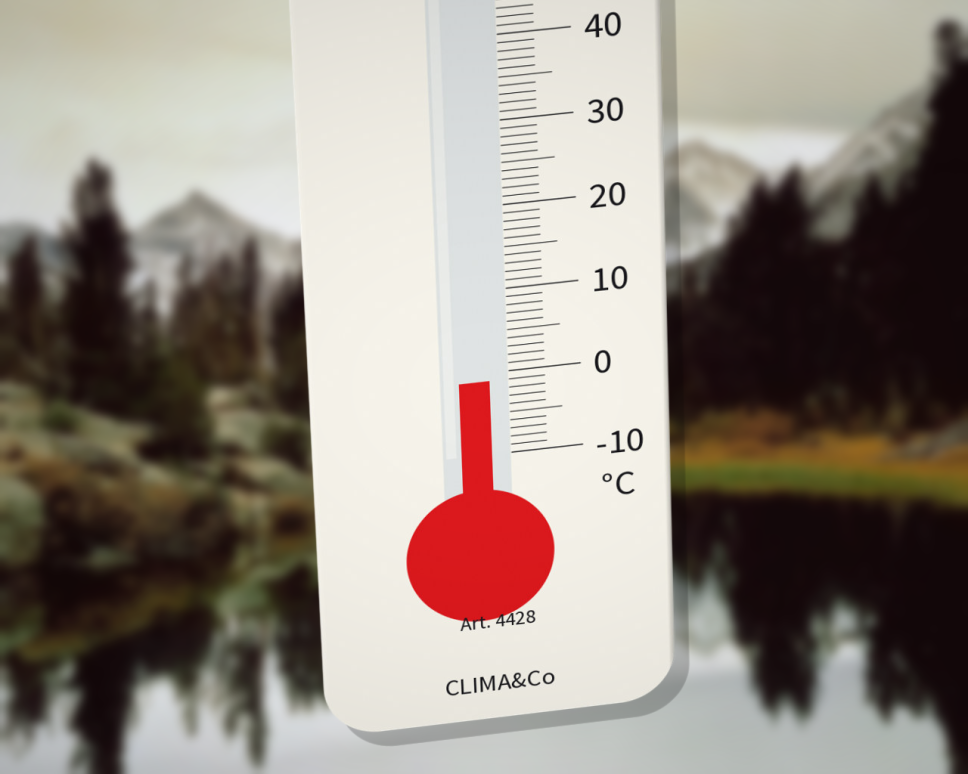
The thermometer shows -1 °C
